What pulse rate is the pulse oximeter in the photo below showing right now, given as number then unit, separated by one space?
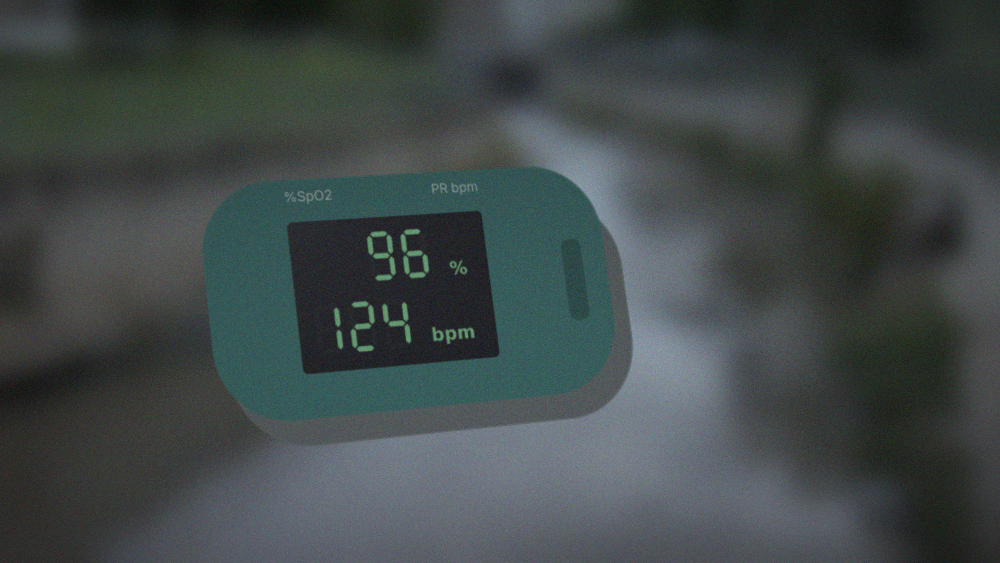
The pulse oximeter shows 124 bpm
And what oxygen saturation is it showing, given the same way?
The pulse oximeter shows 96 %
